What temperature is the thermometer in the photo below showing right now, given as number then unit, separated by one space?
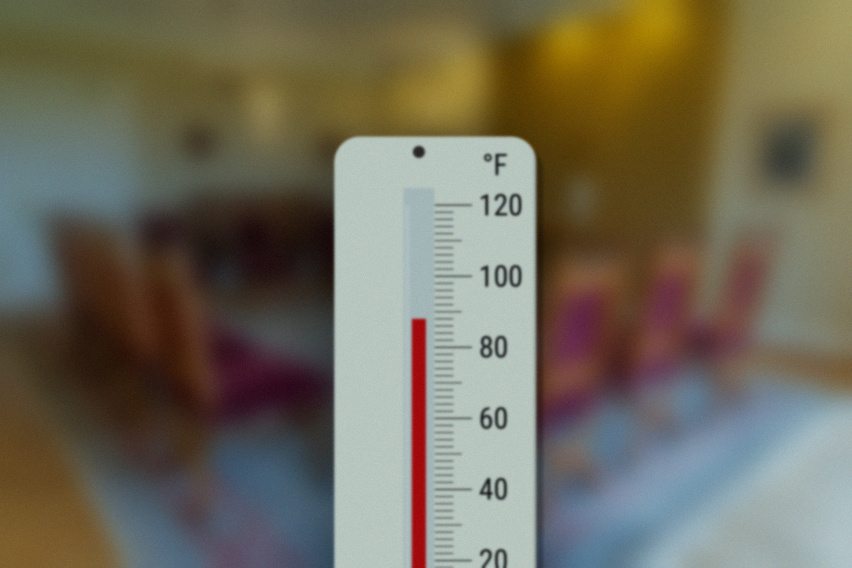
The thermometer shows 88 °F
